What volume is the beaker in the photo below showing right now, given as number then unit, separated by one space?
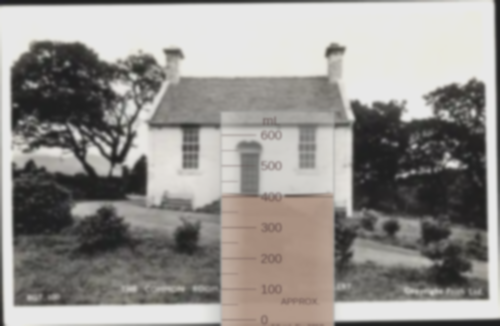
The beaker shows 400 mL
